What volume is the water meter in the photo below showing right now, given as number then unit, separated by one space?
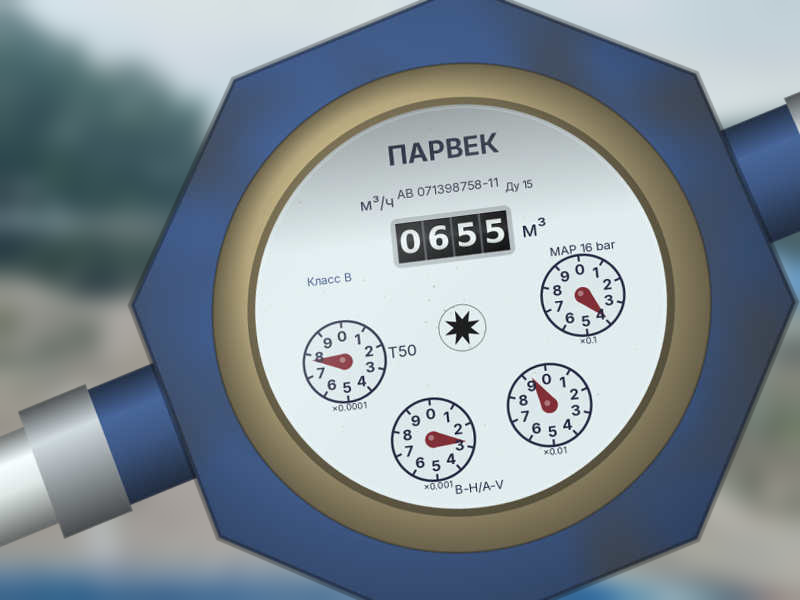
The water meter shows 655.3927 m³
